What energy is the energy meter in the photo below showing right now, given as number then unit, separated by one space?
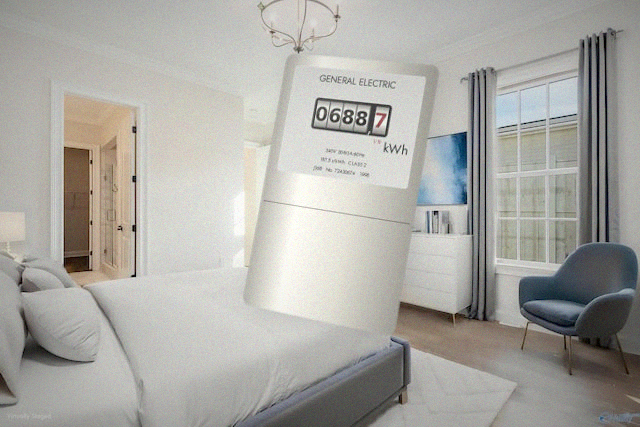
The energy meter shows 688.7 kWh
